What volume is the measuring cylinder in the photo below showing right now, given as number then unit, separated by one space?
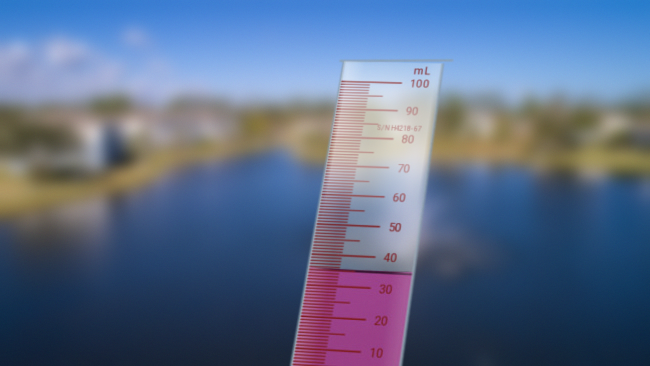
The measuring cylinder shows 35 mL
